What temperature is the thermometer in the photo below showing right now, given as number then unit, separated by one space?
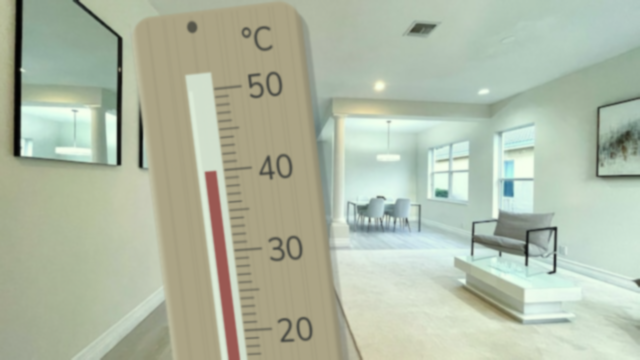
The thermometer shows 40 °C
